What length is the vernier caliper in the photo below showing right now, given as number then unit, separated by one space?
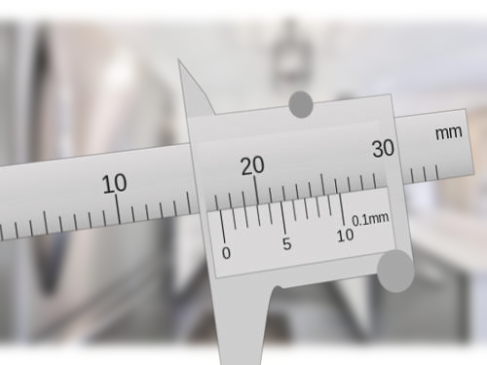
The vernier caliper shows 17.2 mm
